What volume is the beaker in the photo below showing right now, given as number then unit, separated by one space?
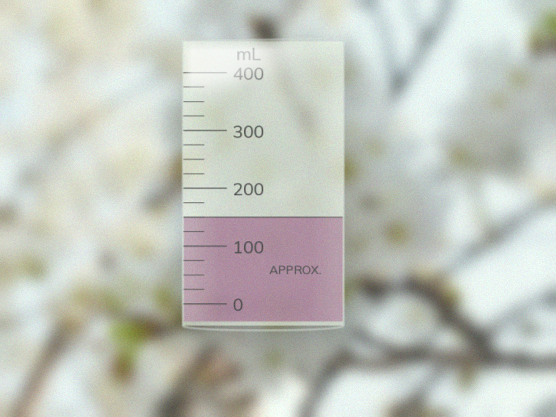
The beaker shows 150 mL
